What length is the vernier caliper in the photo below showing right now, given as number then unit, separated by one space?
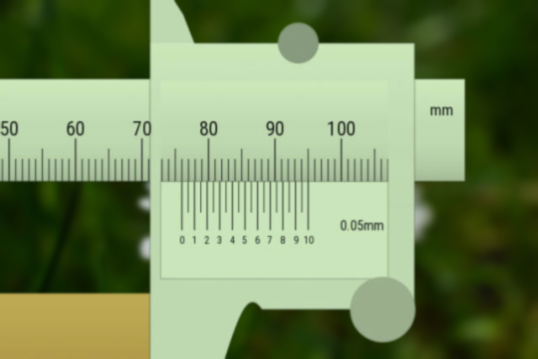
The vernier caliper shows 76.0 mm
